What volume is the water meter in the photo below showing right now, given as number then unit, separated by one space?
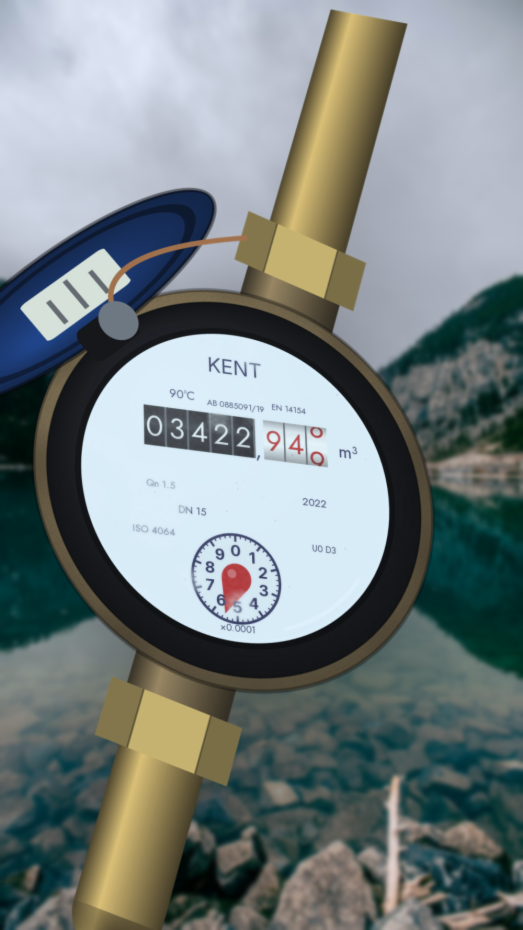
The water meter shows 3422.9485 m³
